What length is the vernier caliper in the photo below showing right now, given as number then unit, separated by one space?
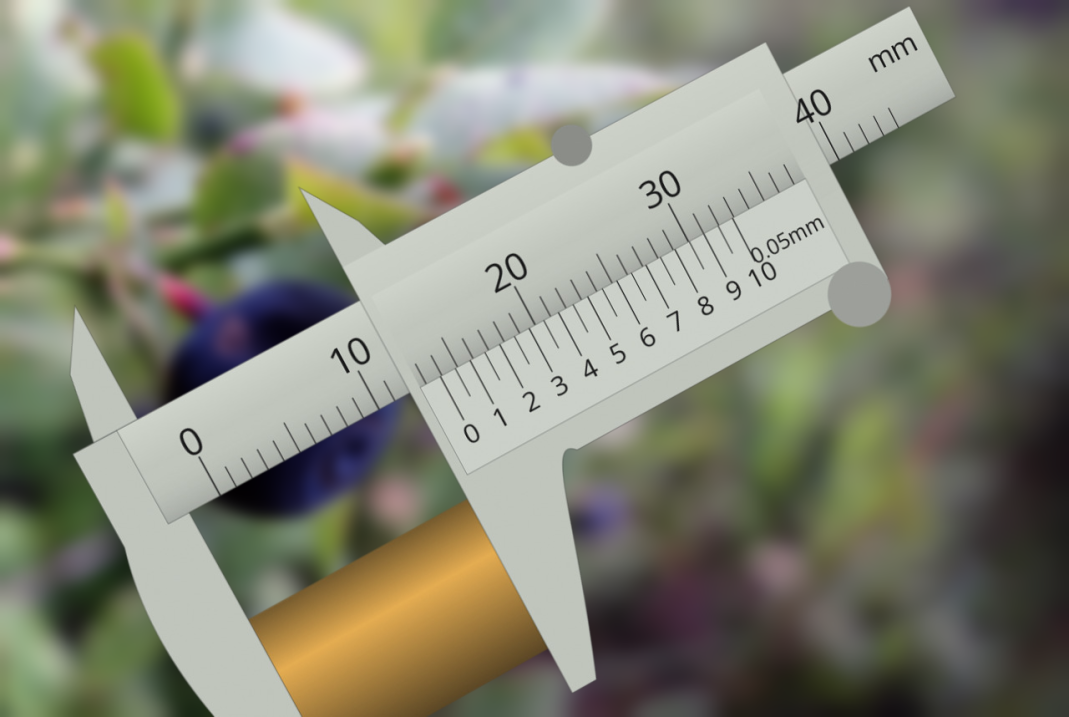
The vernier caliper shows 13.9 mm
